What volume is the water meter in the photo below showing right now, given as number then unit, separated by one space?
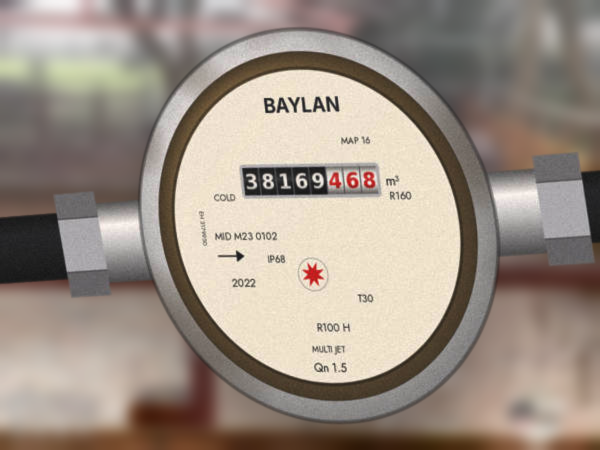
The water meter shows 38169.468 m³
